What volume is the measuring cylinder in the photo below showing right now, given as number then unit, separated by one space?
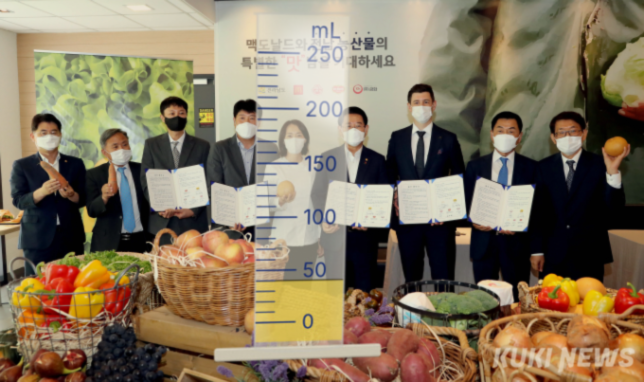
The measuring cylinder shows 40 mL
